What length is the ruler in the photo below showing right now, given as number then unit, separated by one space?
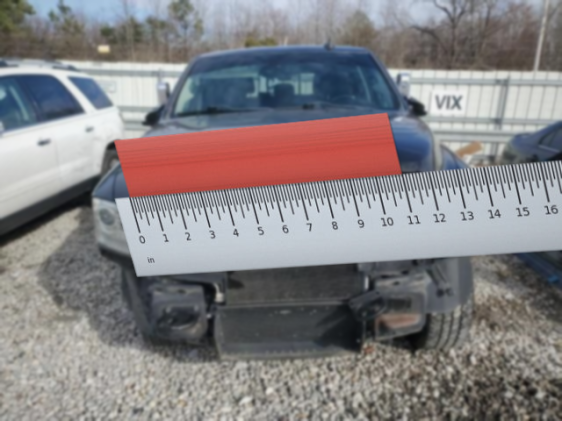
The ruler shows 11 in
